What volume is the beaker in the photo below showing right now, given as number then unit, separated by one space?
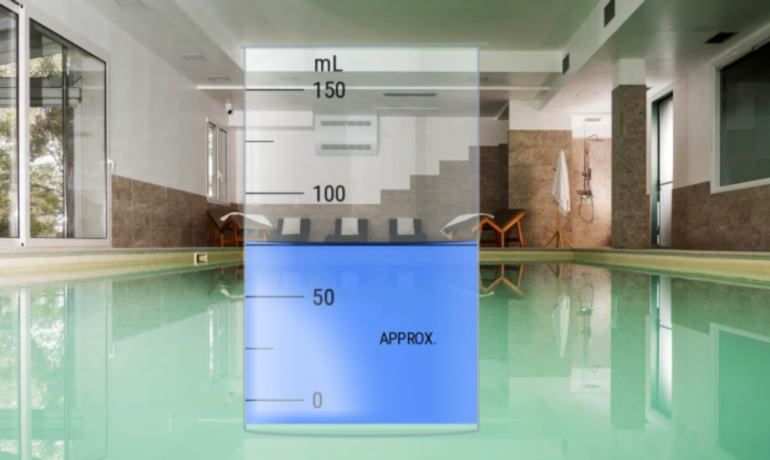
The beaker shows 75 mL
